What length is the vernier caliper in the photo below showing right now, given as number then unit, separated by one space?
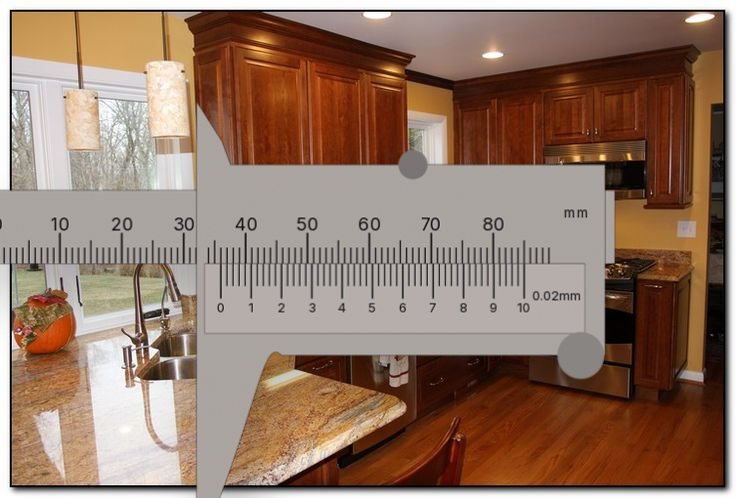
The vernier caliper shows 36.0 mm
